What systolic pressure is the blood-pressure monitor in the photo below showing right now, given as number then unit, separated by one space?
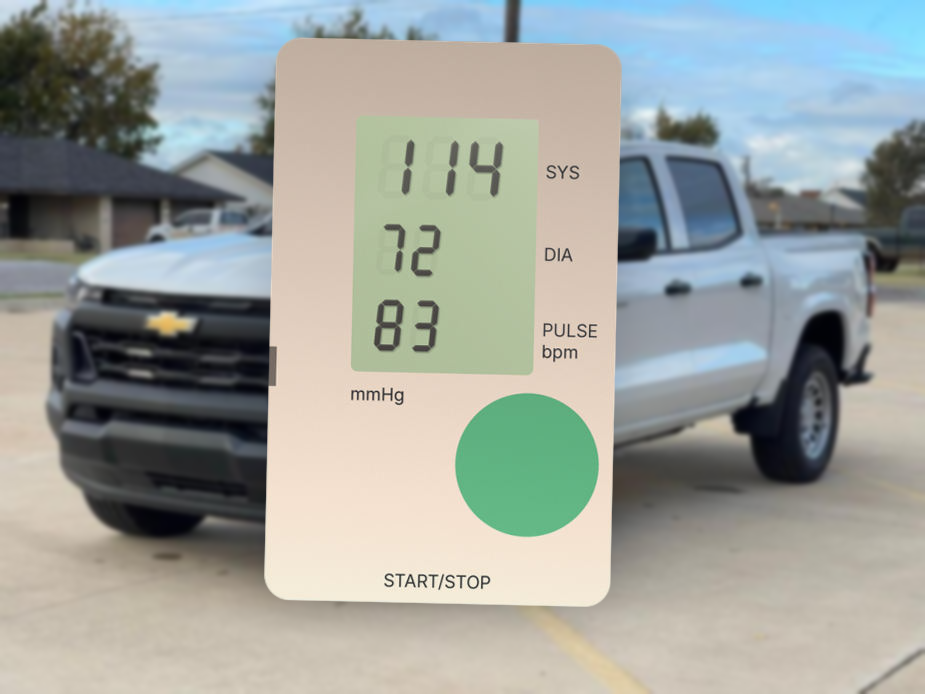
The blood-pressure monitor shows 114 mmHg
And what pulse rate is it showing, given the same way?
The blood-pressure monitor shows 83 bpm
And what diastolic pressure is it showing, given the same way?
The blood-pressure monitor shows 72 mmHg
